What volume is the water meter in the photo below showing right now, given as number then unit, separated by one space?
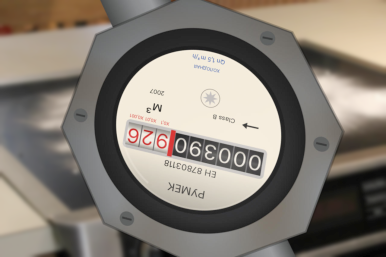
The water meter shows 390.926 m³
